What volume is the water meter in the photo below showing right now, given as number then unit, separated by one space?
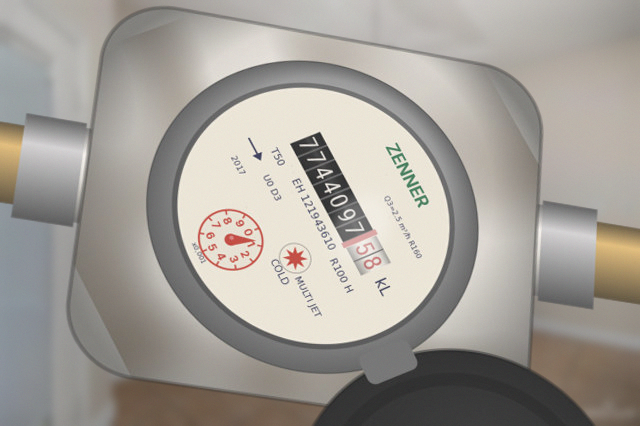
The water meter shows 7744097.580 kL
